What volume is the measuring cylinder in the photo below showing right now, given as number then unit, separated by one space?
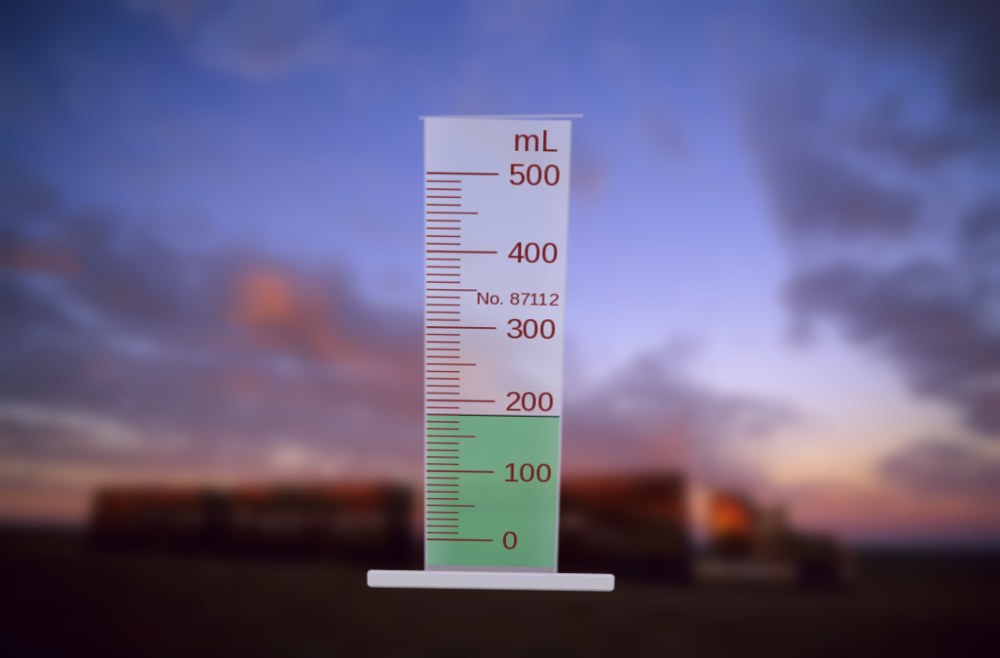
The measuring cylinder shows 180 mL
